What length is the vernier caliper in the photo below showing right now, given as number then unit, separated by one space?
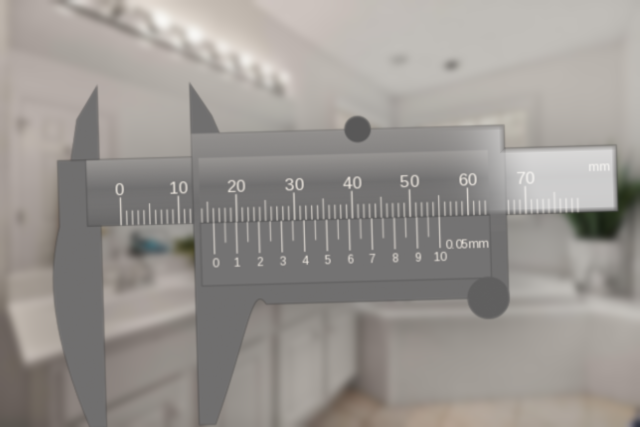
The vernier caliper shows 16.0 mm
